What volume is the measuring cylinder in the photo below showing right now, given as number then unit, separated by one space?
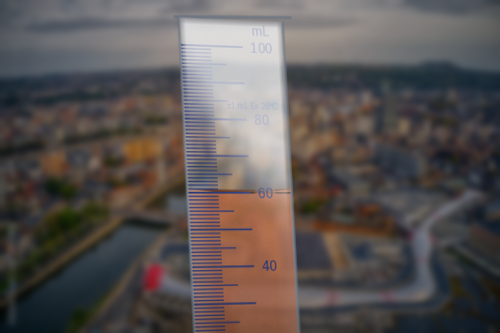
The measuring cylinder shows 60 mL
